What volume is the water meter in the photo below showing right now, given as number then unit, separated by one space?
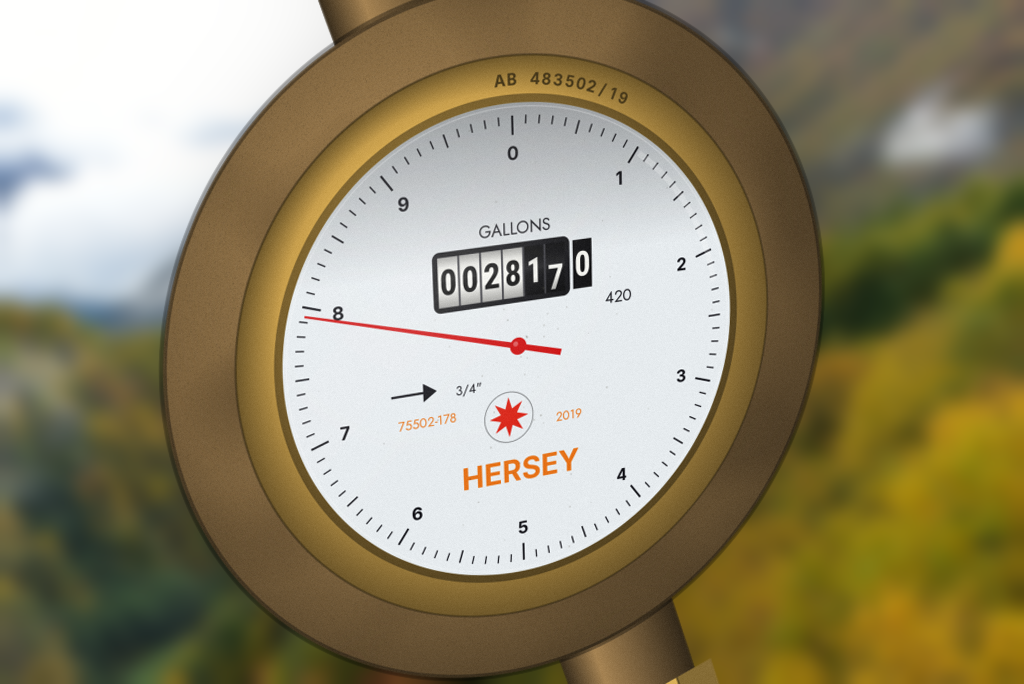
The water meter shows 28167.9 gal
